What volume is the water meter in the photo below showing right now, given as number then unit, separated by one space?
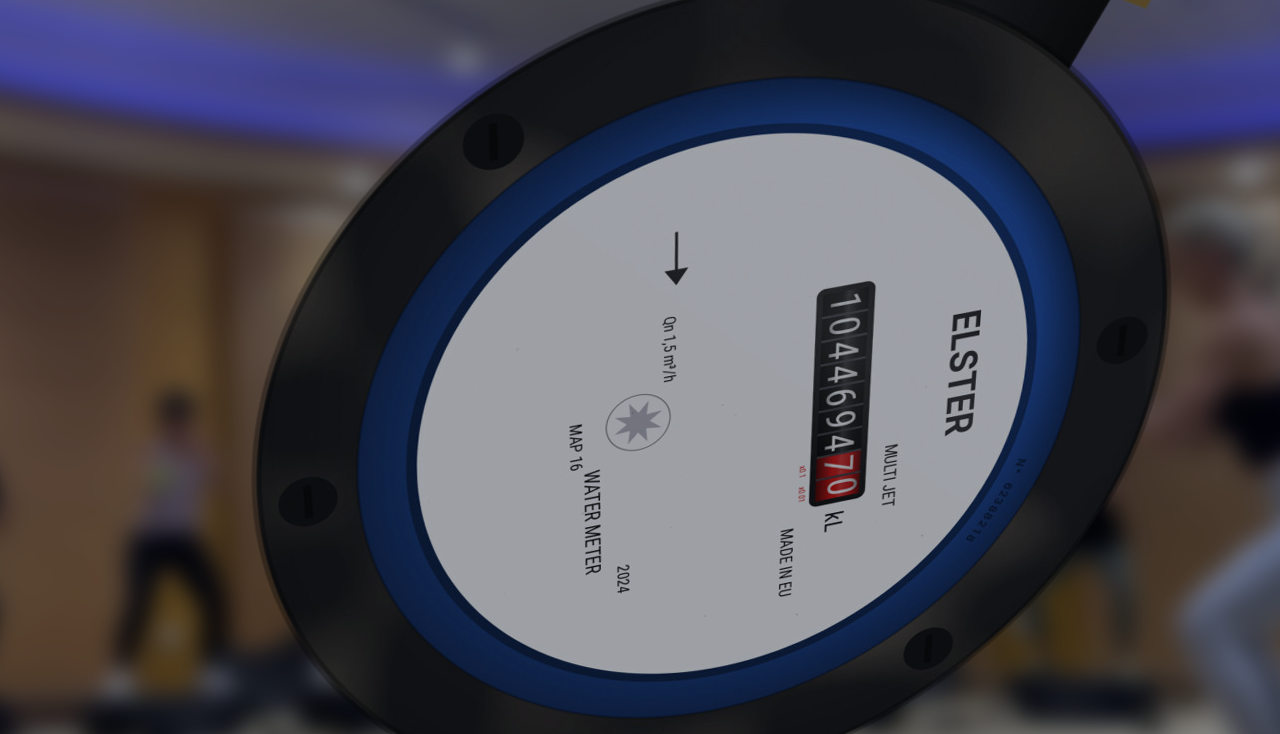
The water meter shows 1044694.70 kL
